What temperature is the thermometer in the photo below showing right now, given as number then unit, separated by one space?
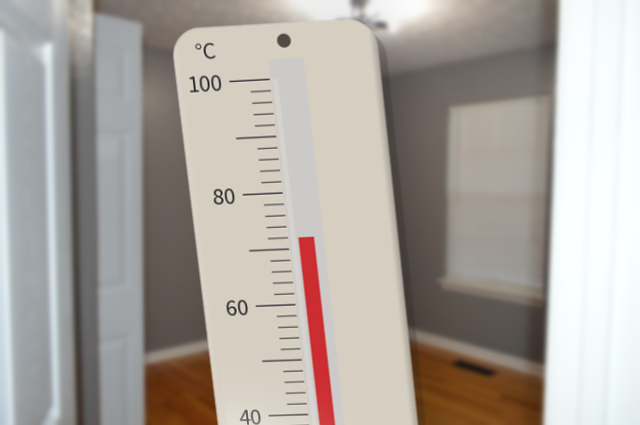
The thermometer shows 72 °C
